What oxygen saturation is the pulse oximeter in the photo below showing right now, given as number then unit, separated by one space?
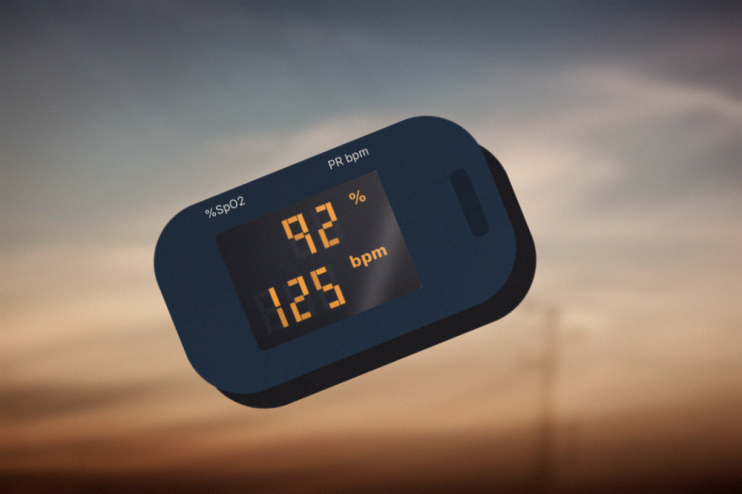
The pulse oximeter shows 92 %
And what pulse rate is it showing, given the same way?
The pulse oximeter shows 125 bpm
